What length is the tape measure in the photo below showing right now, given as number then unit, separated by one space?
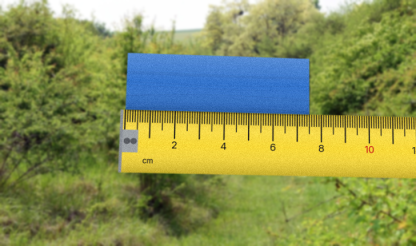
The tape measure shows 7.5 cm
